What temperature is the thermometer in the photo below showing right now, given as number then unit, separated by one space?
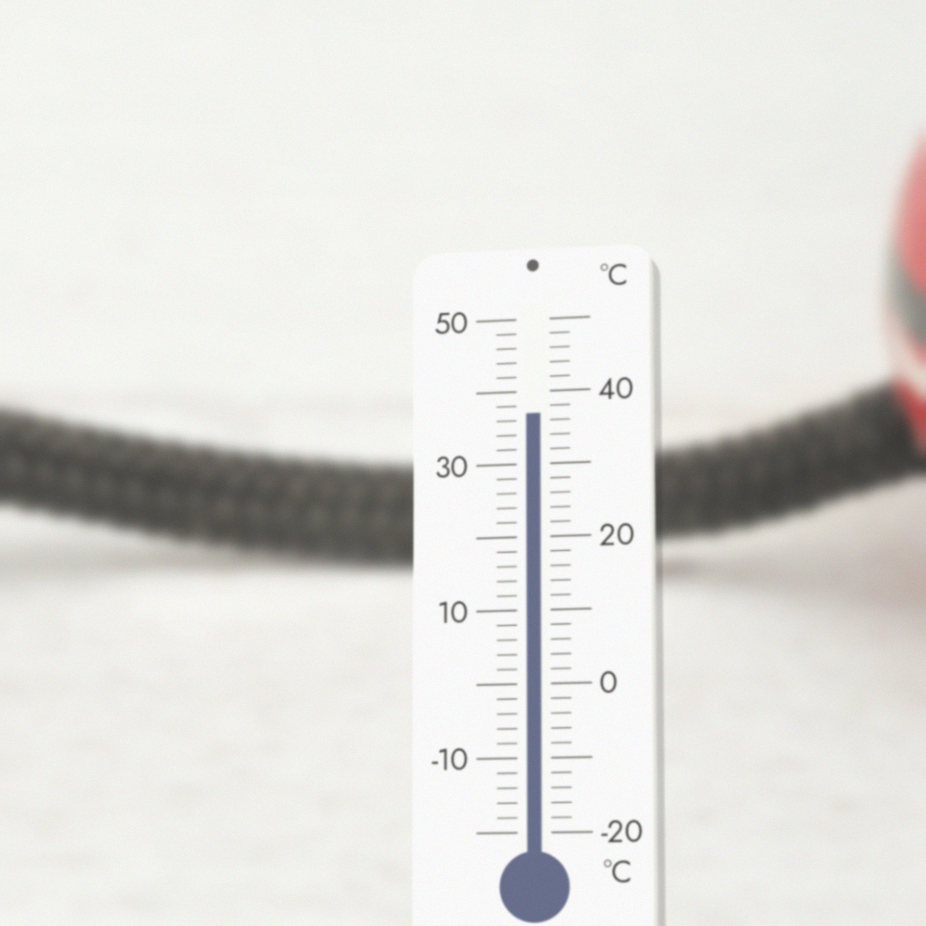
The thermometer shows 37 °C
